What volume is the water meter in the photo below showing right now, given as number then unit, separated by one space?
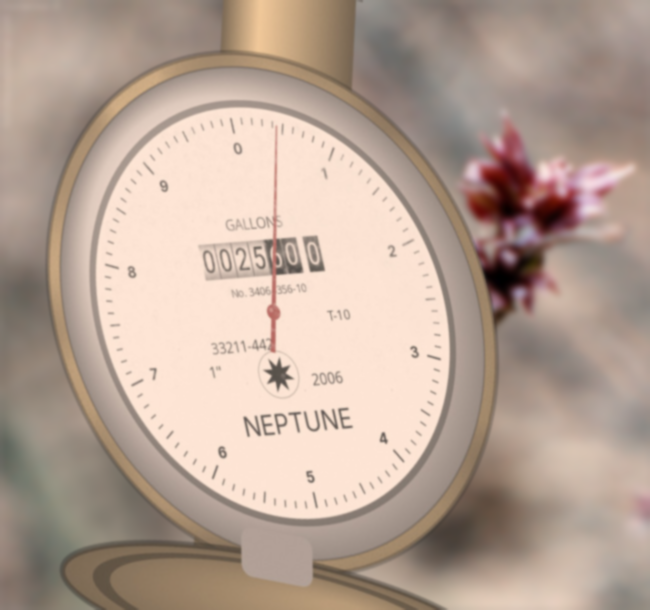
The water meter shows 25600.4 gal
